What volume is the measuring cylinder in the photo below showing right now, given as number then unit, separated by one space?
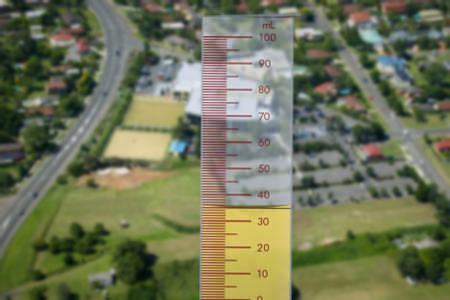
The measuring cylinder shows 35 mL
